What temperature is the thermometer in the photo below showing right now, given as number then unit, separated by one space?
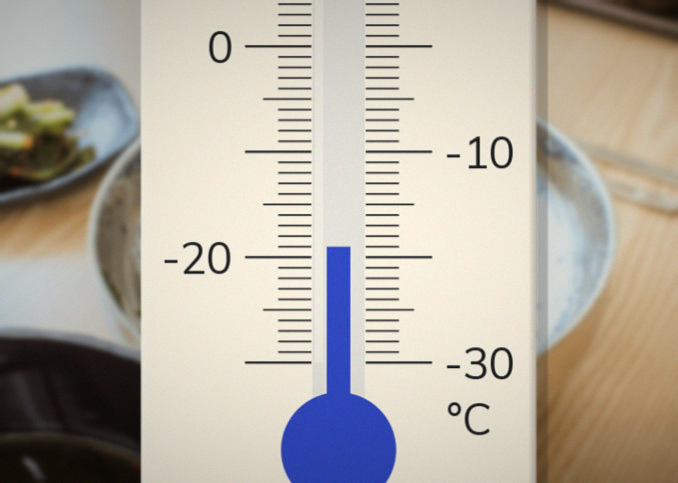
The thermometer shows -19 °C
